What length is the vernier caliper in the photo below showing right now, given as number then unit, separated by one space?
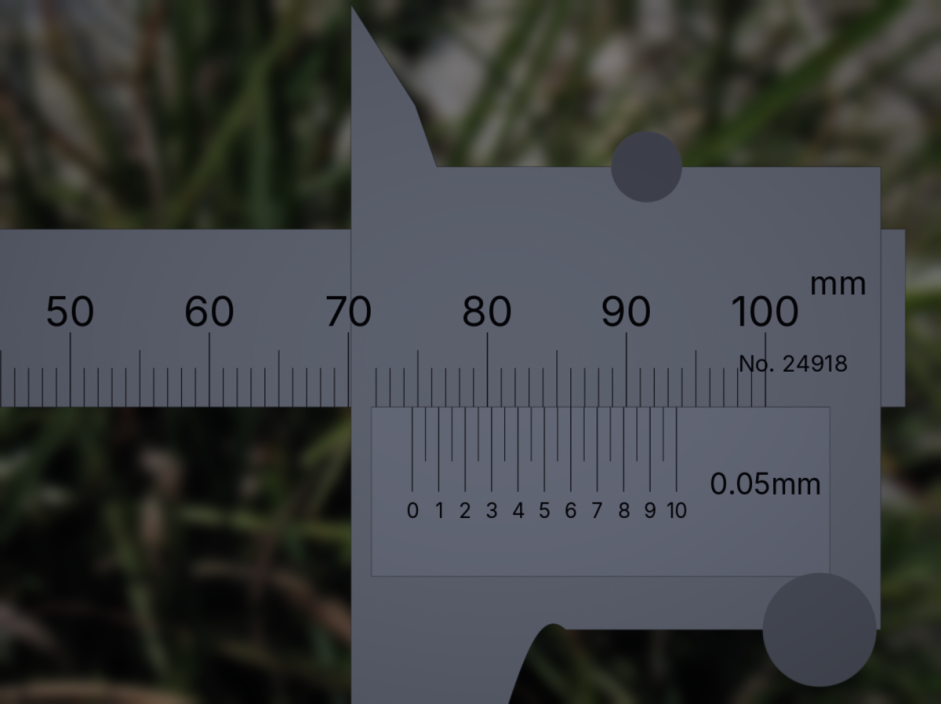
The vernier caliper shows 74.6 mm
